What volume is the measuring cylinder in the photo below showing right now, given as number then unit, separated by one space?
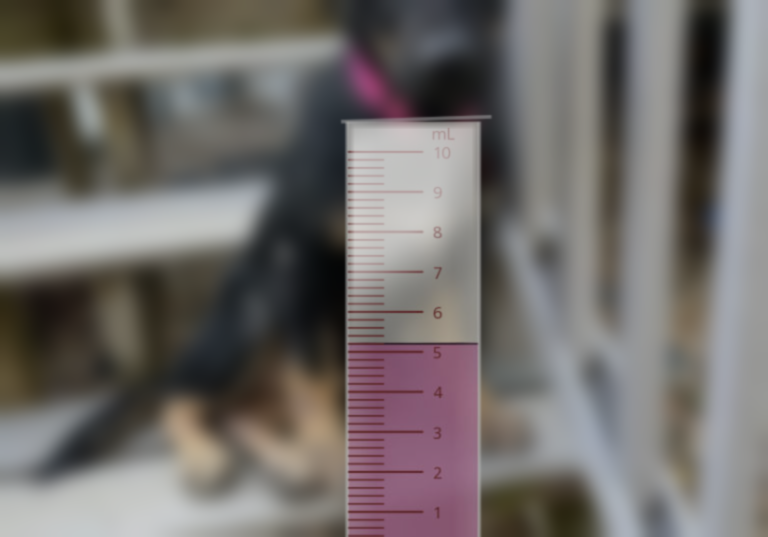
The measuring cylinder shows 5.2 mL
